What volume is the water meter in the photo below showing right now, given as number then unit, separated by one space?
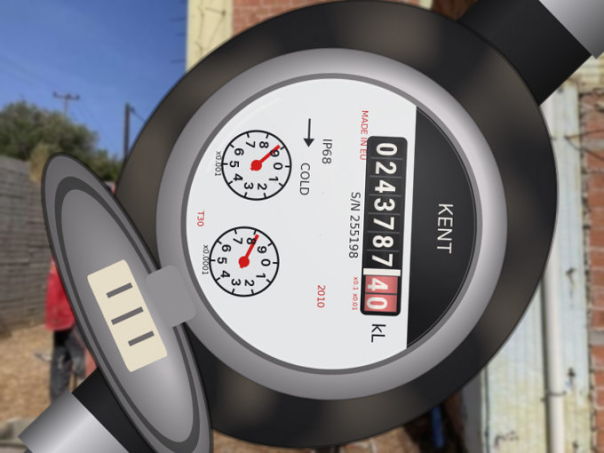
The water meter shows 243787.3988 kL
